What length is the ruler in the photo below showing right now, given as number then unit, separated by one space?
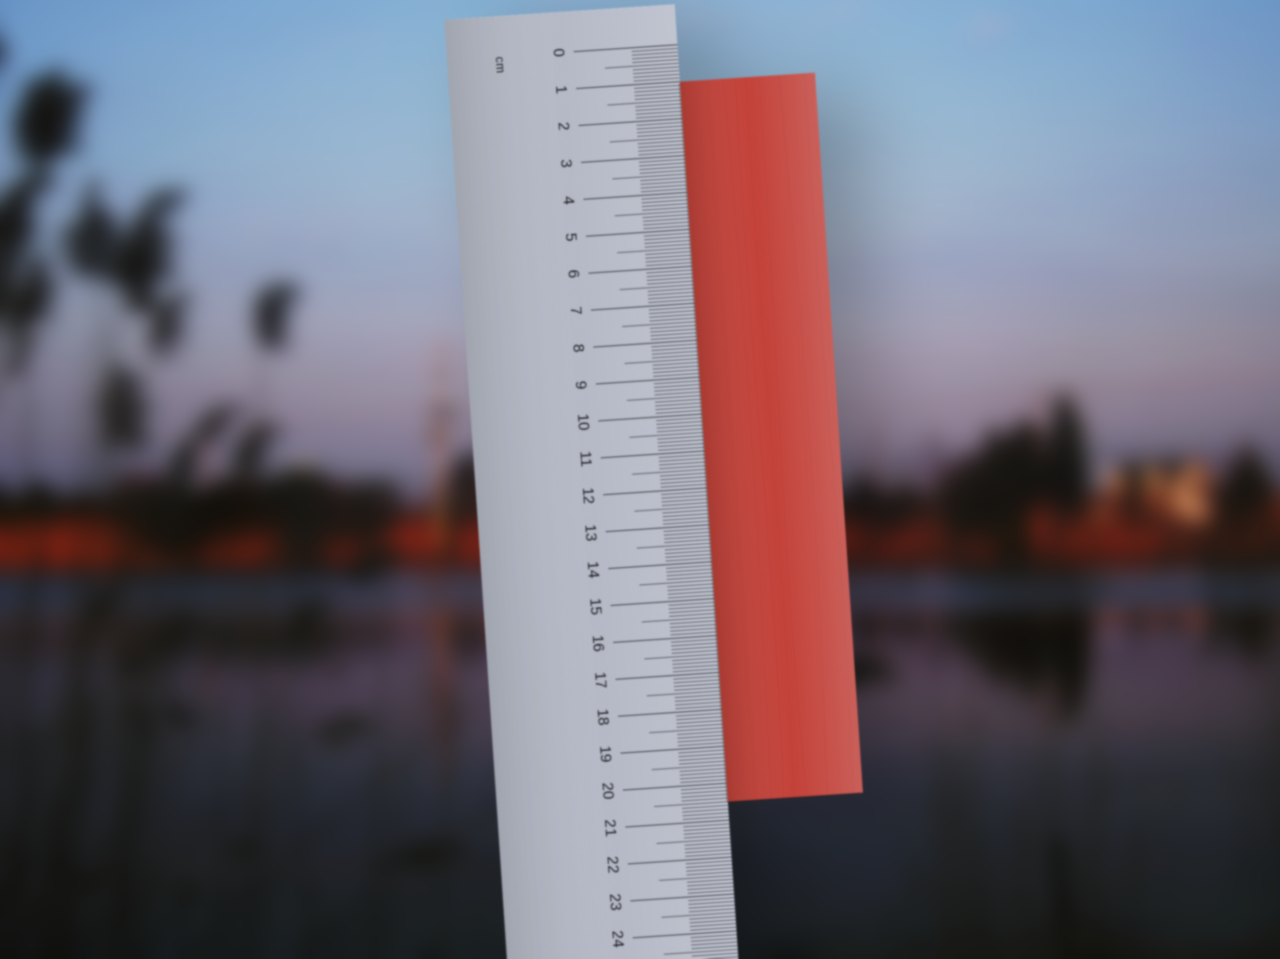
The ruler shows 19.5 cm
